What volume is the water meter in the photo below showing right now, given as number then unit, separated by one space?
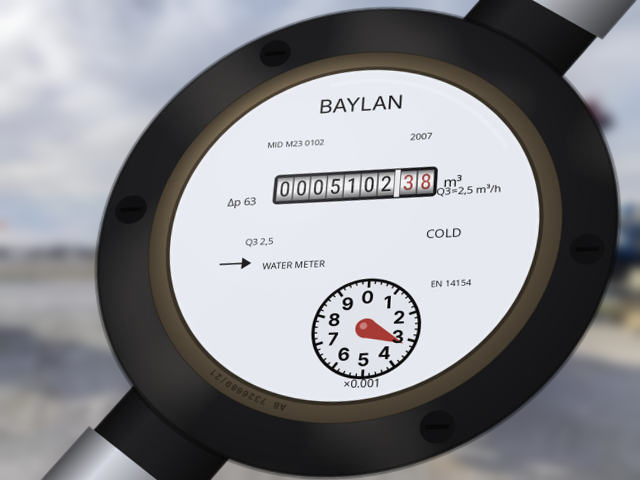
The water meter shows 5102.383 m³
